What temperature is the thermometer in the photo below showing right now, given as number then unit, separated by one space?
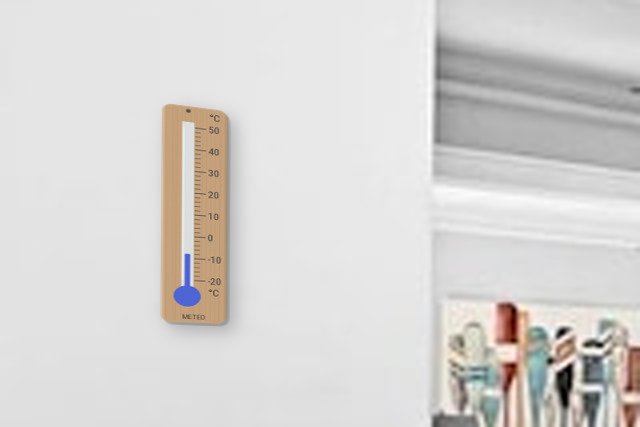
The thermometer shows -8 °C
